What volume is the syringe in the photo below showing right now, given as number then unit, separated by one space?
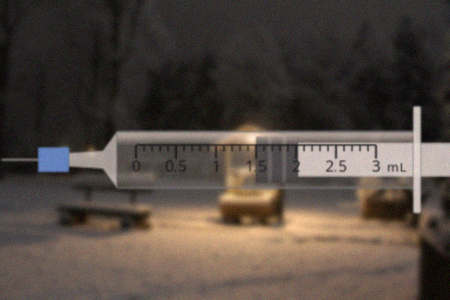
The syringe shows 1.5 mL
